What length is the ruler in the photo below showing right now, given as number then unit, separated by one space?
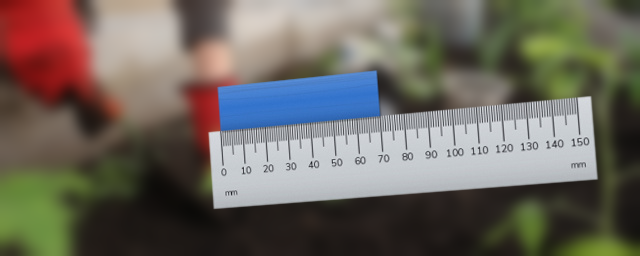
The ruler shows 70 mm
